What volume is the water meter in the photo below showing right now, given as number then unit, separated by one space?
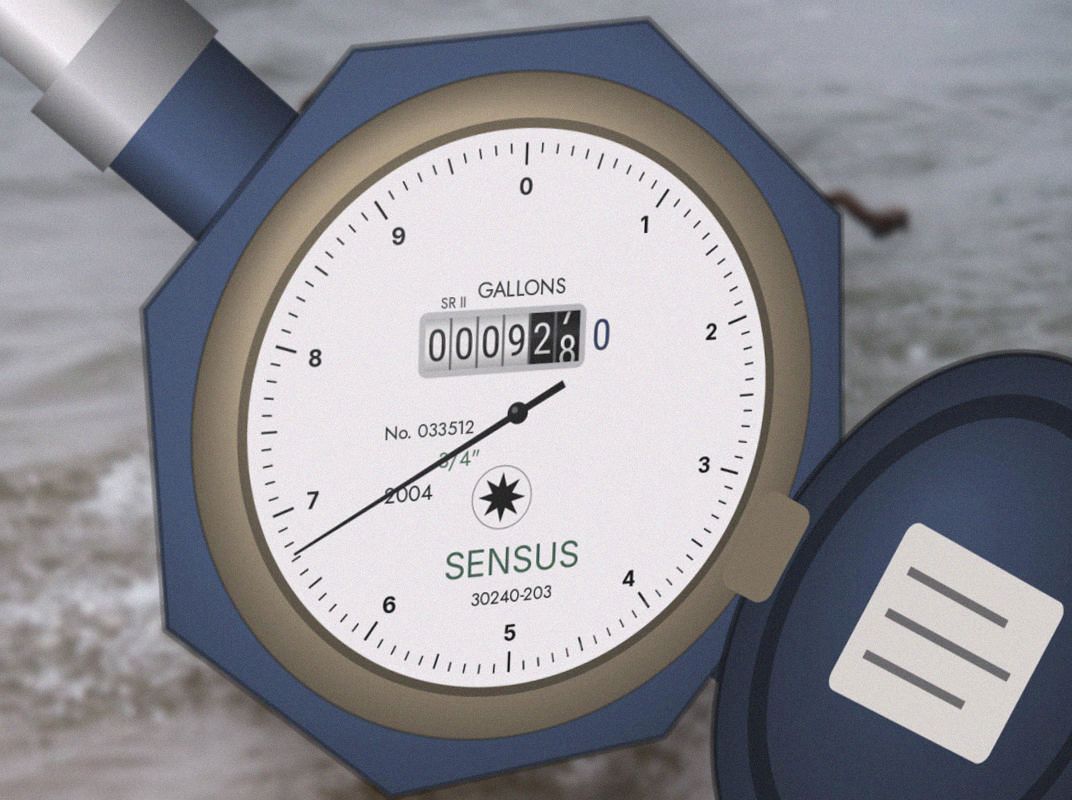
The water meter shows 9276.7 gal
